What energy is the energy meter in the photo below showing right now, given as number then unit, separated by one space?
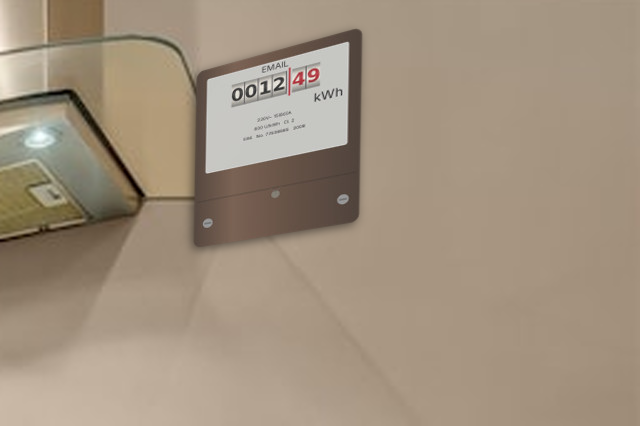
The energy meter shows 12.49 kWh
